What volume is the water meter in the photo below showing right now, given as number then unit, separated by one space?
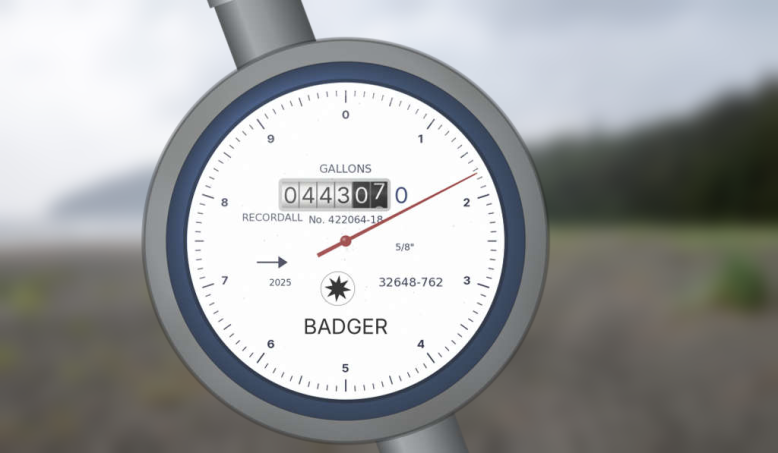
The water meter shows 443071.7 gal
